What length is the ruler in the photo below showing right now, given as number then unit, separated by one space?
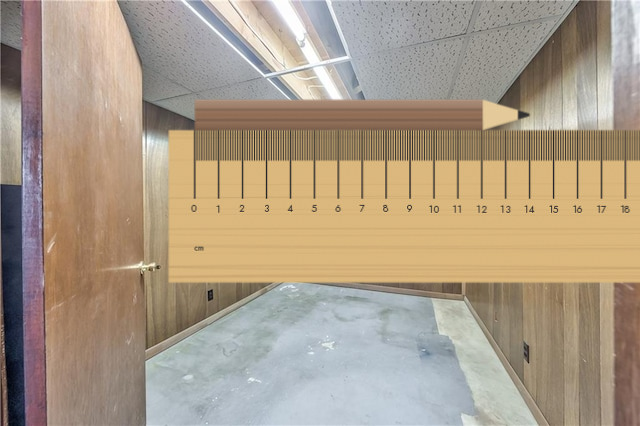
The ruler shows 14 cm
